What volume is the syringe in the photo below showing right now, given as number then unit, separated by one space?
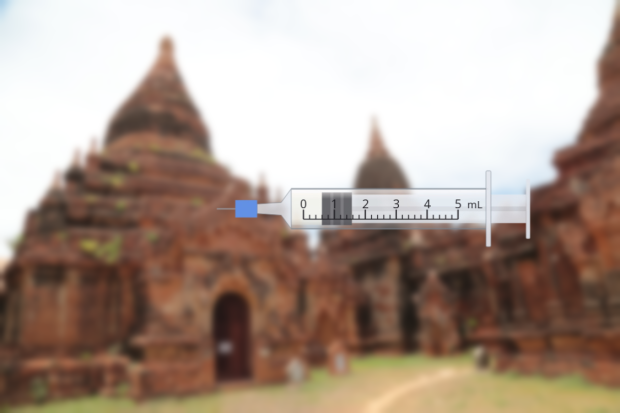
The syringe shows 0.6 mL
